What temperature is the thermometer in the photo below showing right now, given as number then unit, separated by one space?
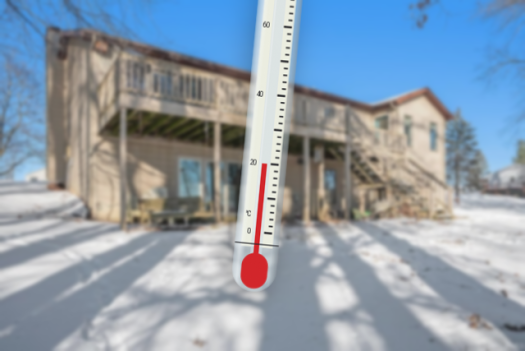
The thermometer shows 20 °C
